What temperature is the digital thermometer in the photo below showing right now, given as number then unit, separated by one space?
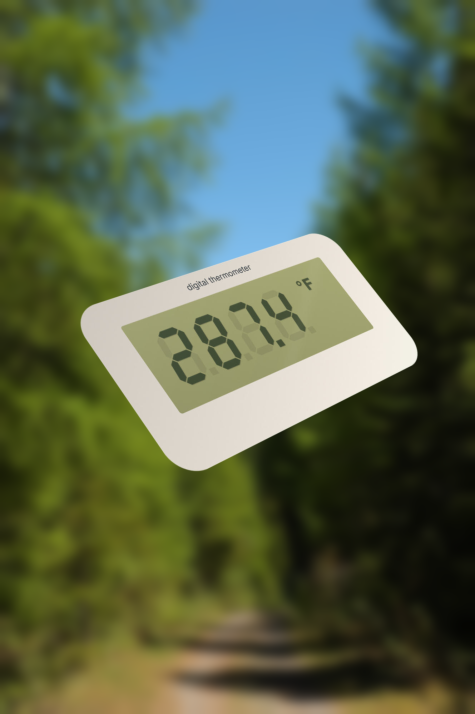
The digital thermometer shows 287.4 °F
